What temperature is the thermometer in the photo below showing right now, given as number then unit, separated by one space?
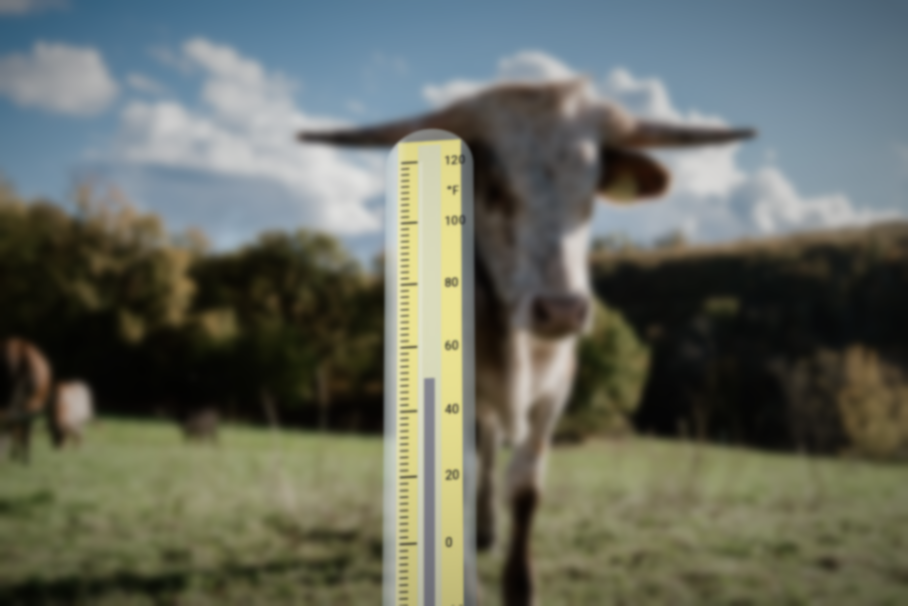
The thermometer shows 50 °F
